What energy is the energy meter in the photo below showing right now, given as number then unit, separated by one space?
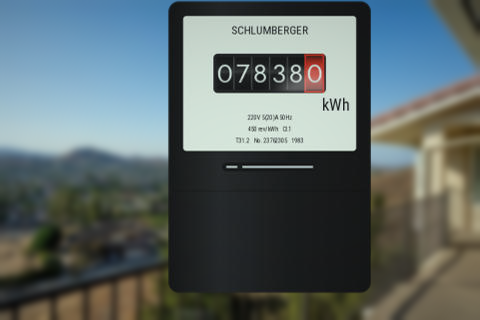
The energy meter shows 7838.0 kWh
